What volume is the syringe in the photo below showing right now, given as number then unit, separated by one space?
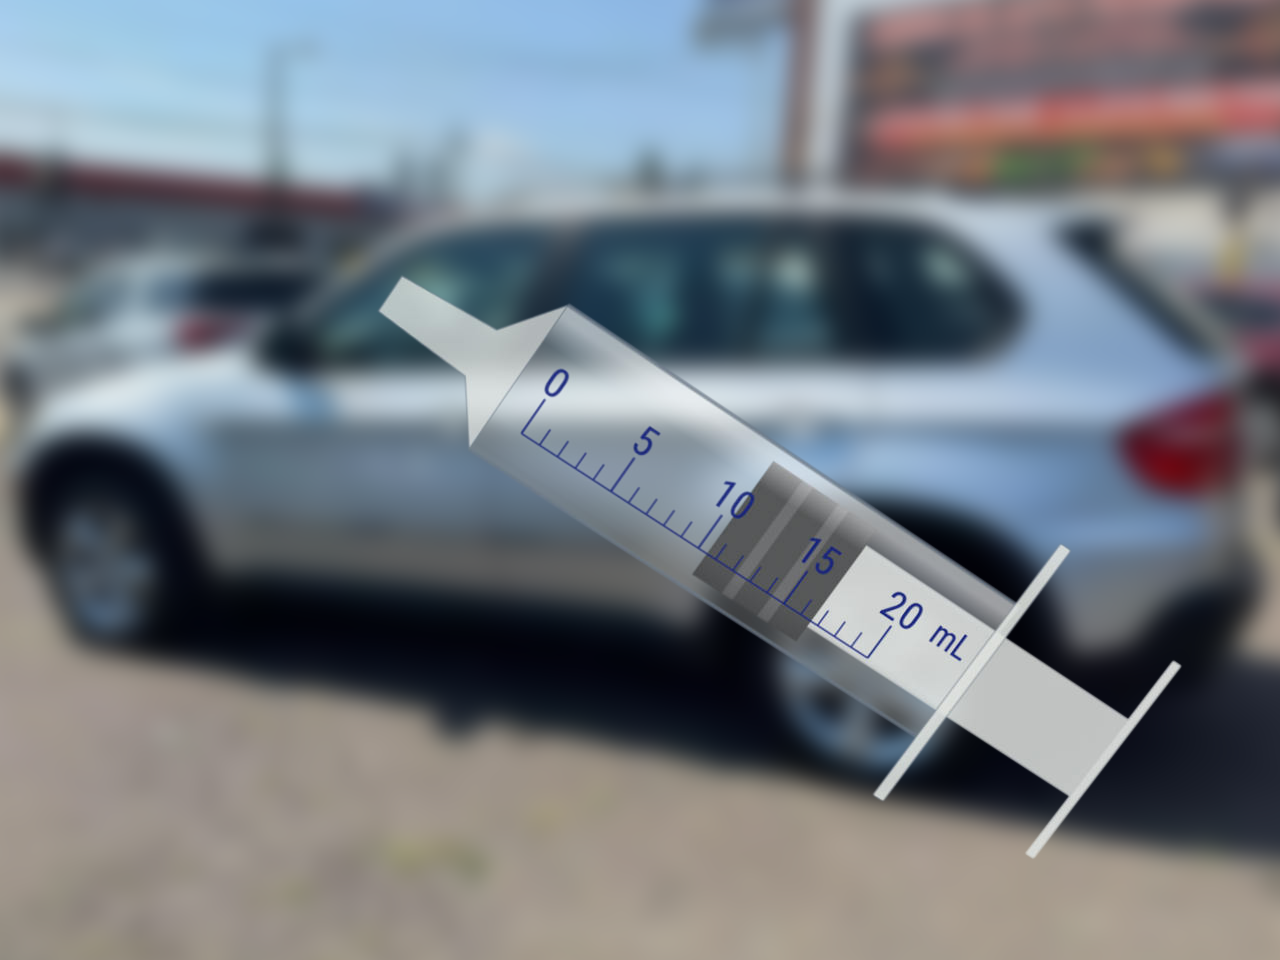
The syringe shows 10.5 mL
